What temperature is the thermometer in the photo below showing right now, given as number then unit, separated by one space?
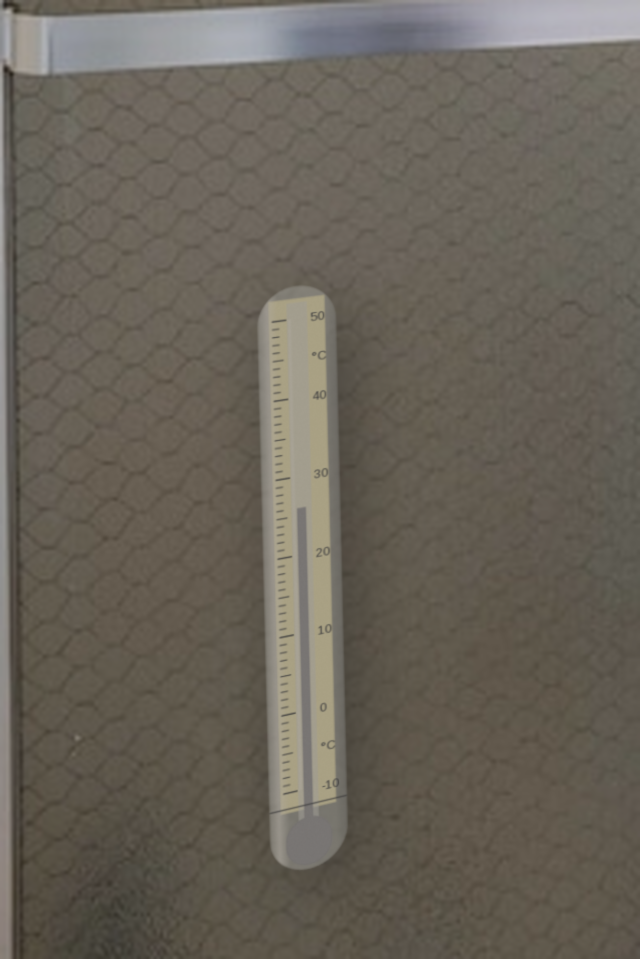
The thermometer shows 26 °C
